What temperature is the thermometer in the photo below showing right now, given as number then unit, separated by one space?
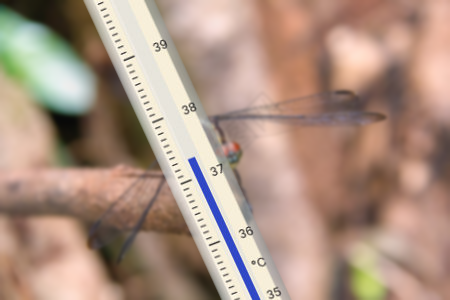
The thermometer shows 37.3 °C
